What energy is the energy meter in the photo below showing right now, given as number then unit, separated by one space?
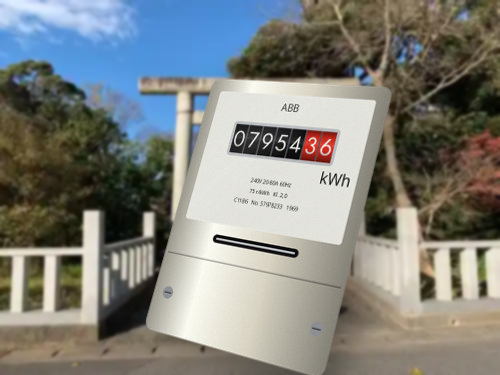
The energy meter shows 7954.36 kWh
